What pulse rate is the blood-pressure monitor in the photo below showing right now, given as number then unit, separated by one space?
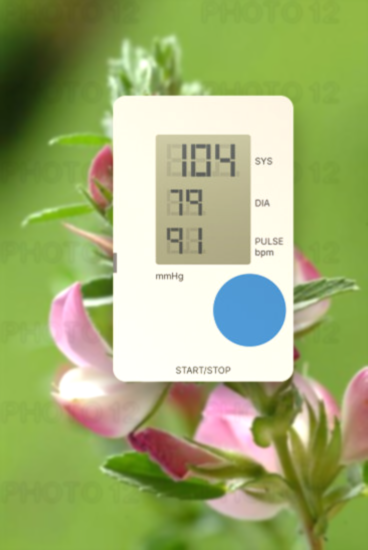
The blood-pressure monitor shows 91 bpm
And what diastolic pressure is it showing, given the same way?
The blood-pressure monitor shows 79 mmHg
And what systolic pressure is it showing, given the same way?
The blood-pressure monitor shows 104 mmHg
